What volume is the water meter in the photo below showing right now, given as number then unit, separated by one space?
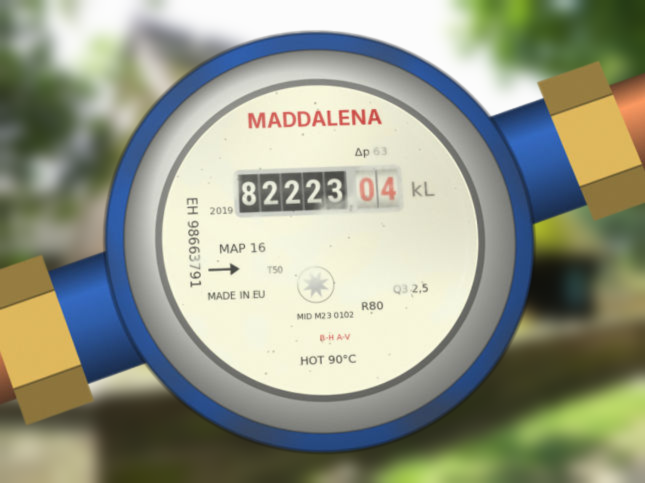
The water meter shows 82223.04 kL
